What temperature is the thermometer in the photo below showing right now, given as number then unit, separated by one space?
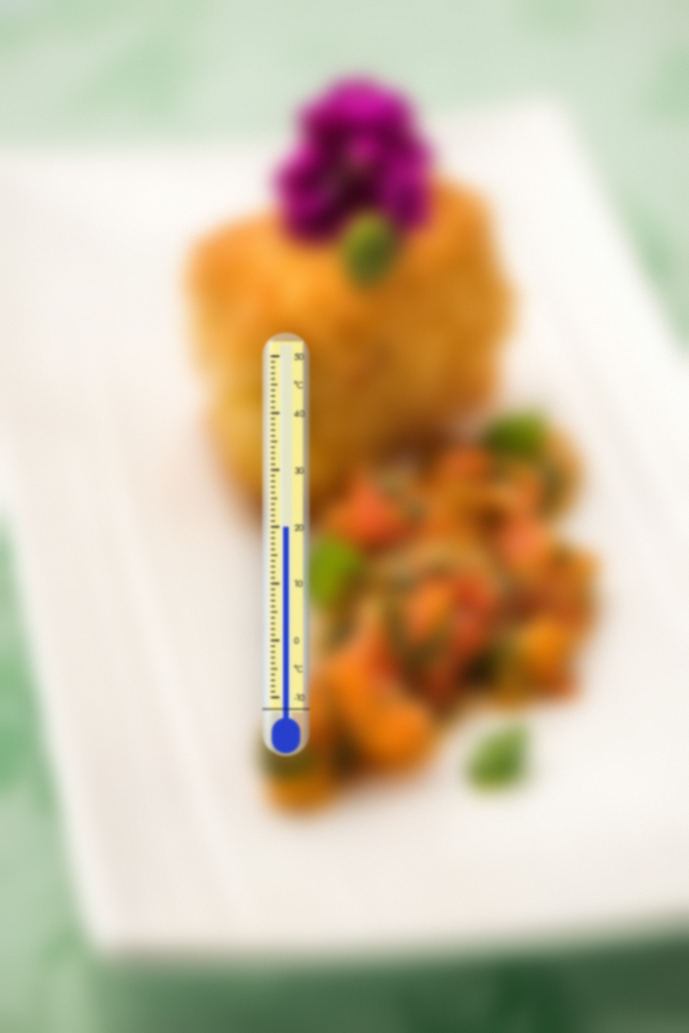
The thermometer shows 20 °C
